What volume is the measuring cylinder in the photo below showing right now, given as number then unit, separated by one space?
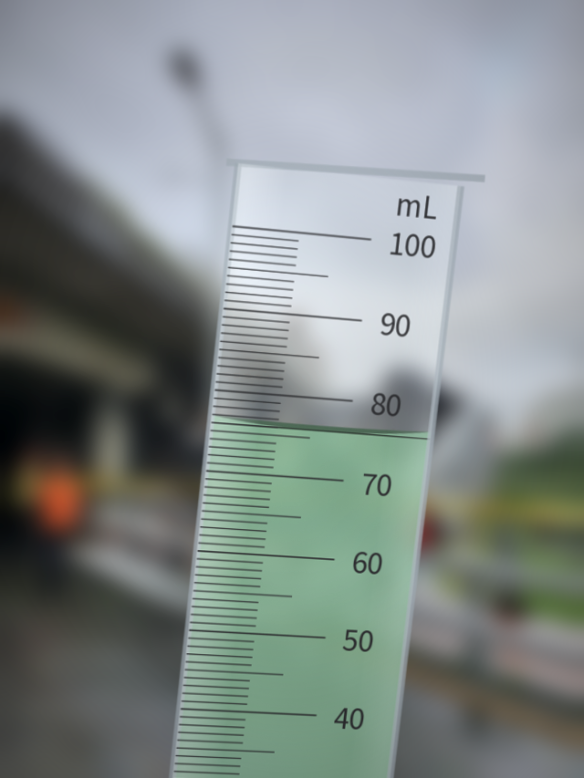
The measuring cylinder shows 76 mL
